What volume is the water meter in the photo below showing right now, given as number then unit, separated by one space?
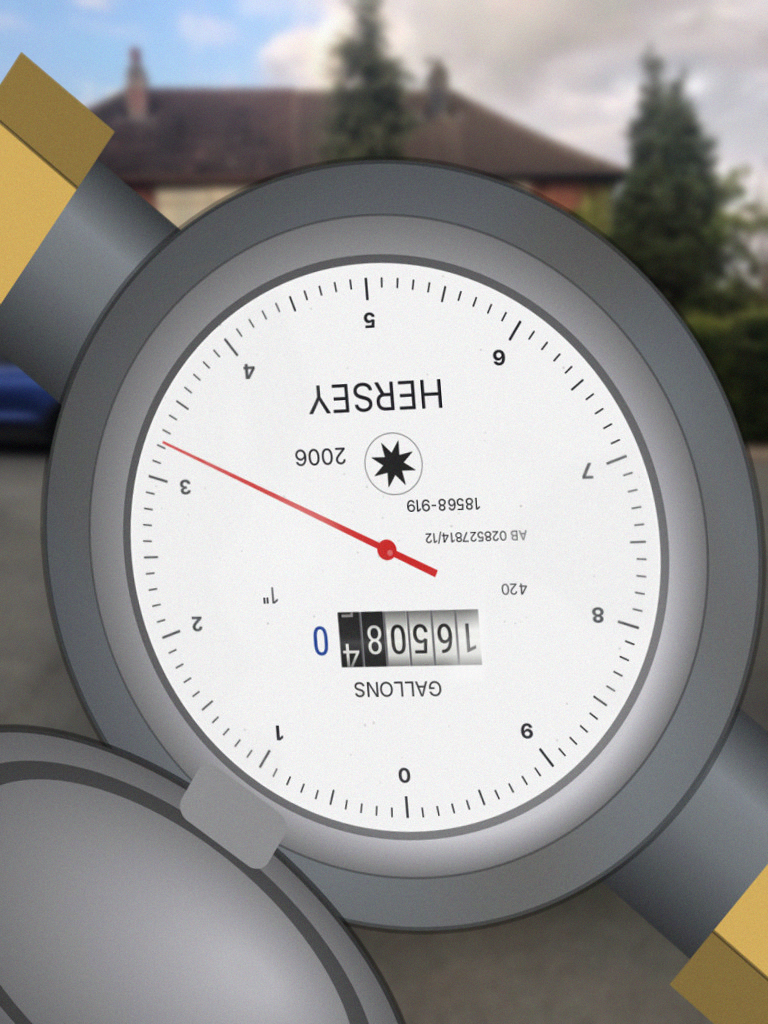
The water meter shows 1650843.2 gal
